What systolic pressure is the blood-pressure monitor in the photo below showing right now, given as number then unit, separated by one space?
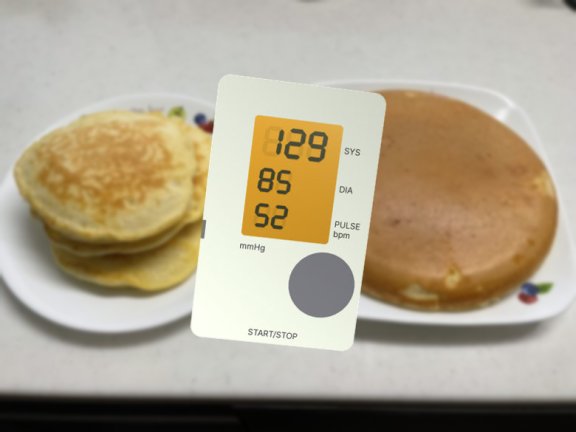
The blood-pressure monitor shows 129 mmHg
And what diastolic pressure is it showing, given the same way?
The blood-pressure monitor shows 85 mmHg
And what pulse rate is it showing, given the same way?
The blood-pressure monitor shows 52 bpm
